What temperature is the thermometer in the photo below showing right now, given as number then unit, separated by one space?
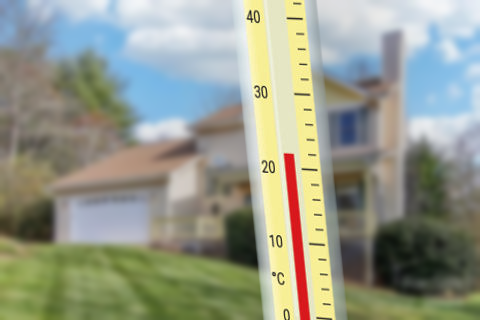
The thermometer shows 22 °C
